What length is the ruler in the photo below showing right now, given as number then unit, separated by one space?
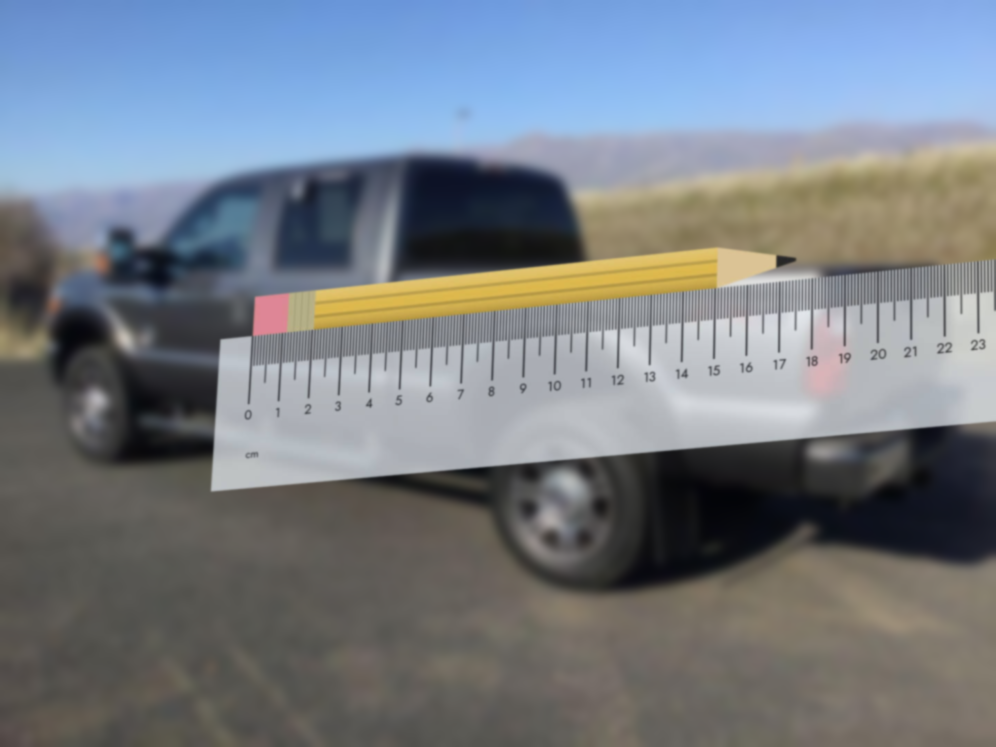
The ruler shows 17.5 cm
